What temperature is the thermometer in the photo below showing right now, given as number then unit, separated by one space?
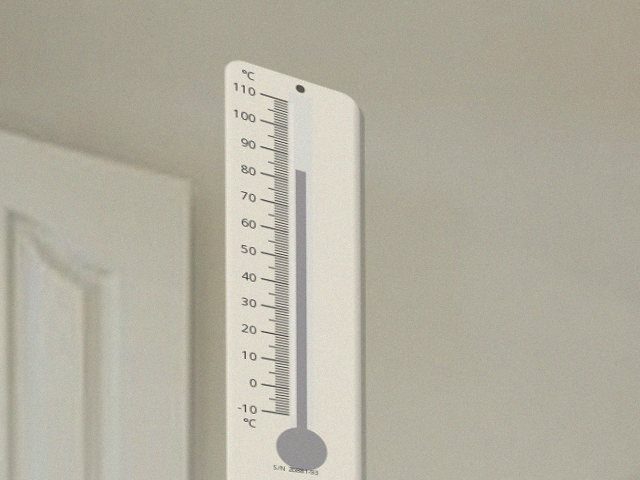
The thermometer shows 85 °C
